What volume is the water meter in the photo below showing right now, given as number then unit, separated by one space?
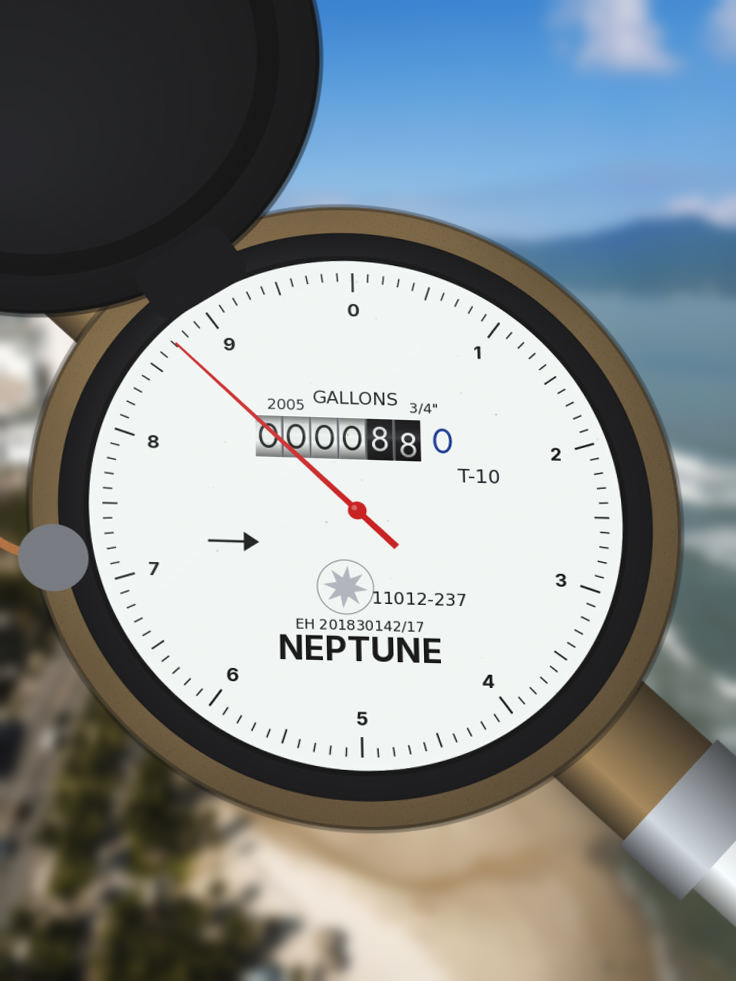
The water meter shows 878.7 gal
